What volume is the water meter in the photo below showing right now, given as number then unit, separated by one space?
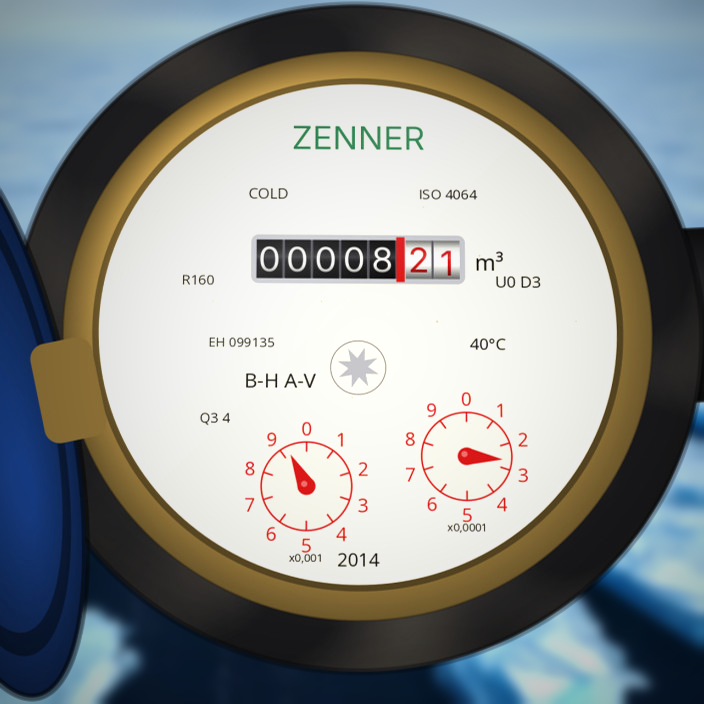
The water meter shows 8.2092 m³
